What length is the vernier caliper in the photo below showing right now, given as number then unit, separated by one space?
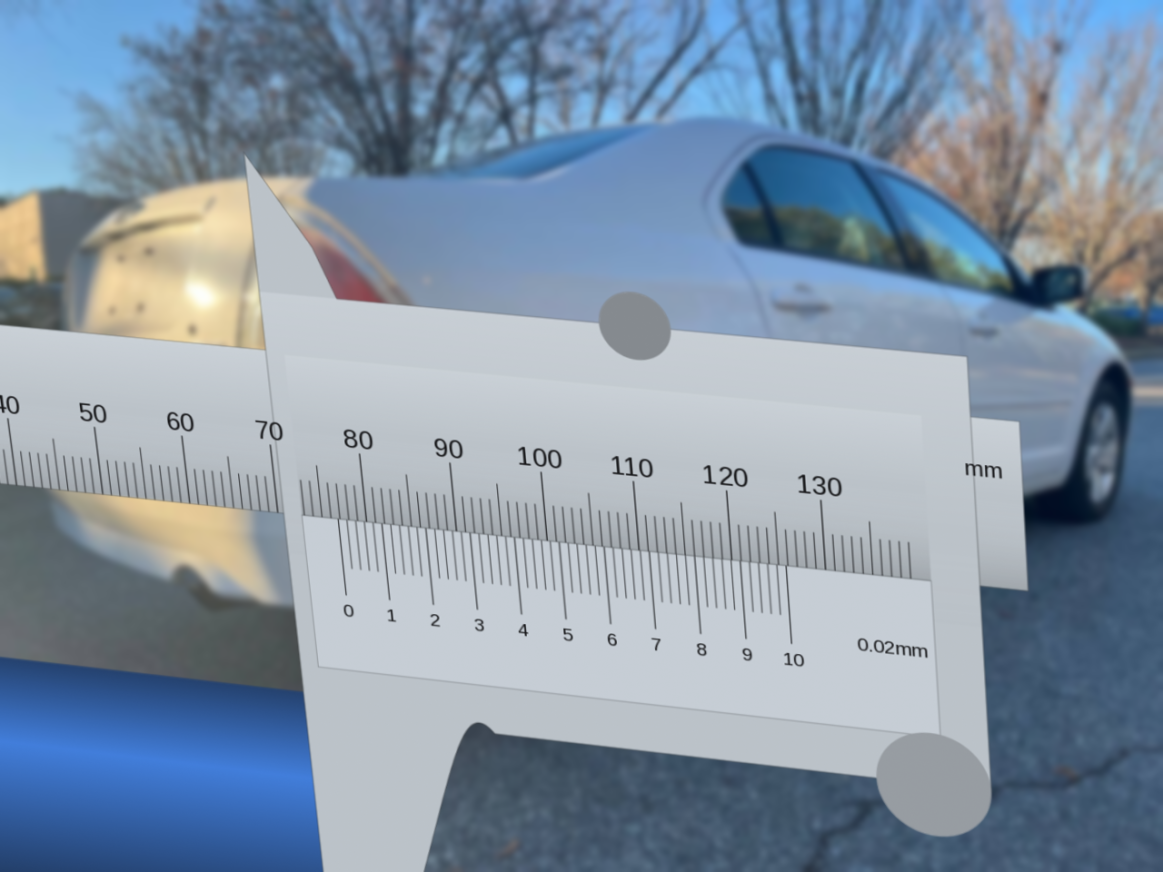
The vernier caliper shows 76.8 mm
